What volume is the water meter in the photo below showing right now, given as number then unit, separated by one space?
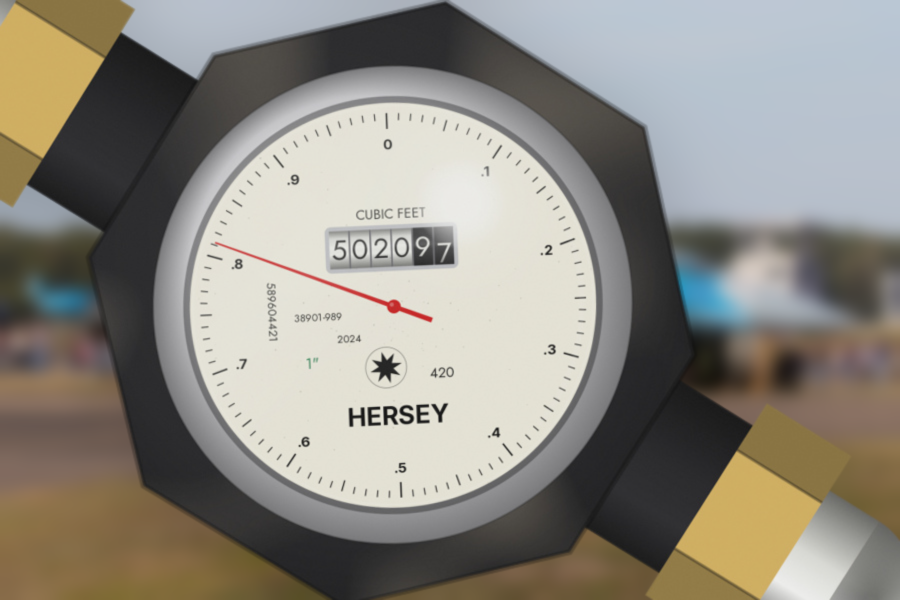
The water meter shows 502096.81 ft³
